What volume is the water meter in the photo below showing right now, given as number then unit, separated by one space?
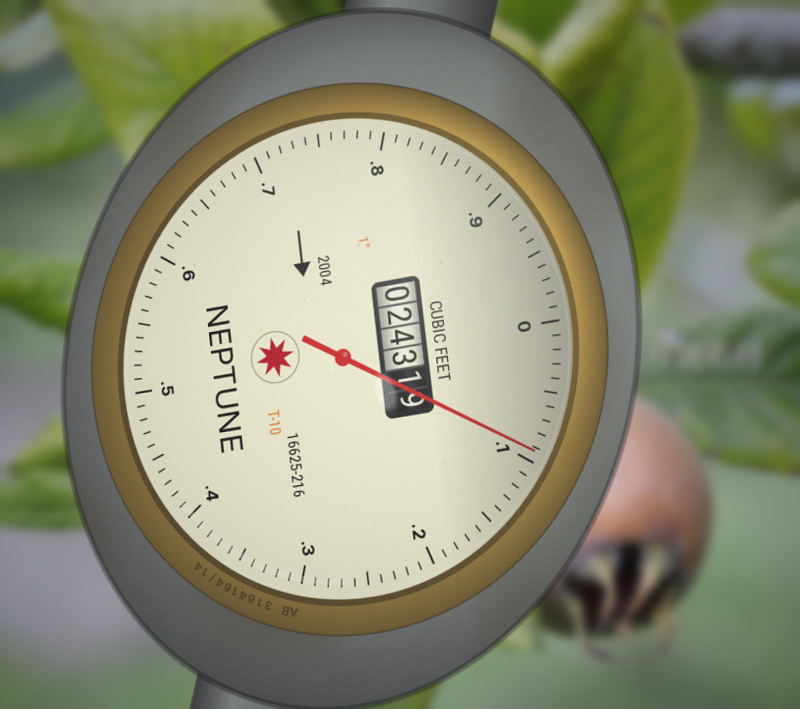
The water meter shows 24319.09 ft³
